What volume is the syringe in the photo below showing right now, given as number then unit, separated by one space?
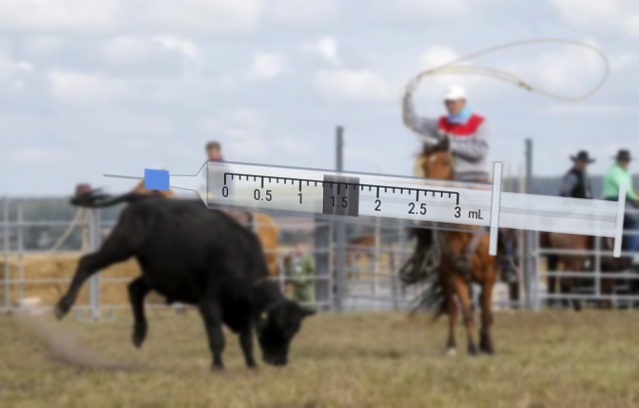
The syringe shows 1.3 mL
